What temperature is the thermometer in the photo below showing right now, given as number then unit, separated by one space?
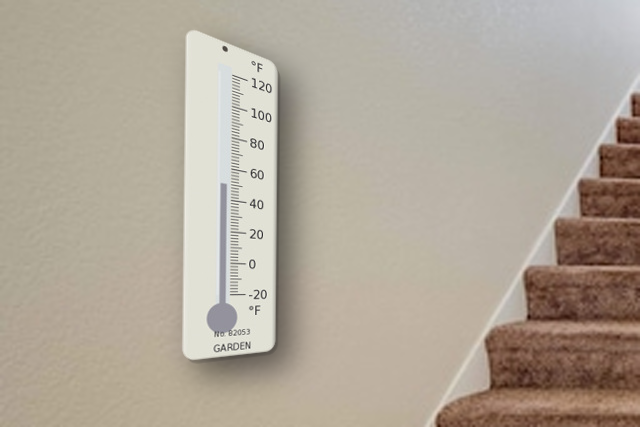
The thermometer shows 50 °F
